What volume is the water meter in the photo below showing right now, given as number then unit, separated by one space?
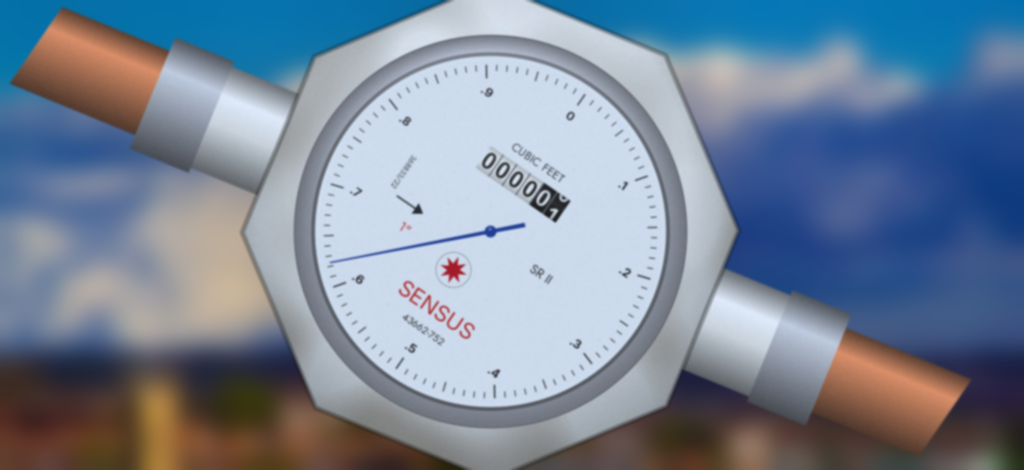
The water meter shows 0.62 ft³
